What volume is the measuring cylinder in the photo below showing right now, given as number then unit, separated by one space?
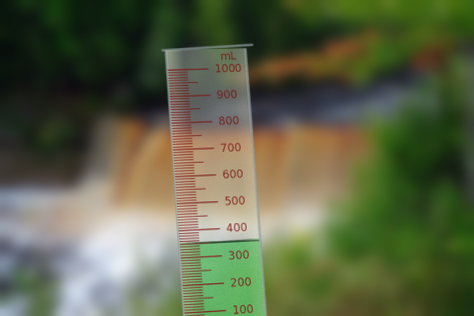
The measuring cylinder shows 350 mL
